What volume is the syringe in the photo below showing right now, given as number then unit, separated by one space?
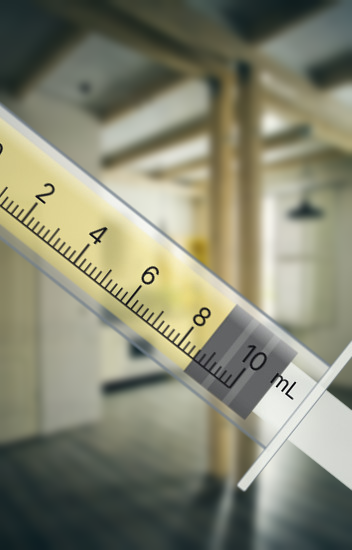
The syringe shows 8.6 mL
